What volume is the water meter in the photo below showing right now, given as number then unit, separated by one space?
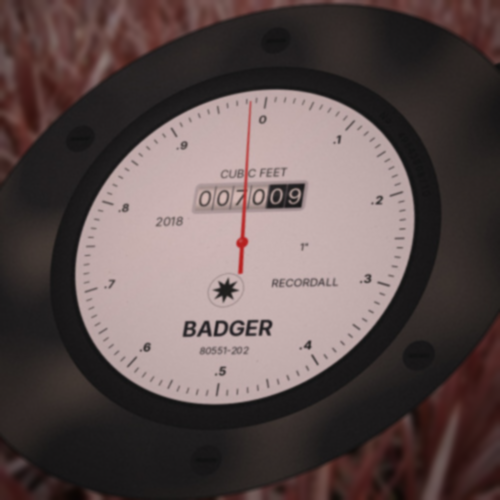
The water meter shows 7008.98 ft³
